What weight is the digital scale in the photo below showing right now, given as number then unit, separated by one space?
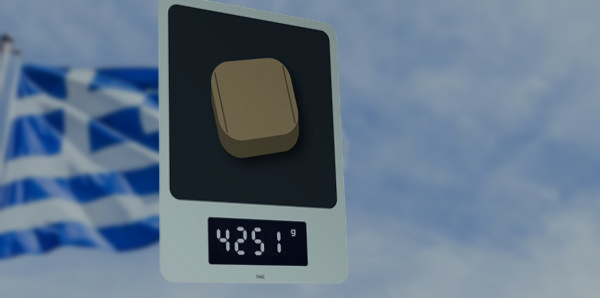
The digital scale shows 4251 g
